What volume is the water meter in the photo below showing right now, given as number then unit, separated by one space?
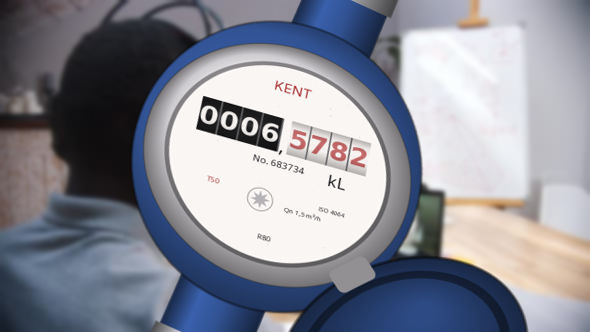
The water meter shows 6.5782 kL
